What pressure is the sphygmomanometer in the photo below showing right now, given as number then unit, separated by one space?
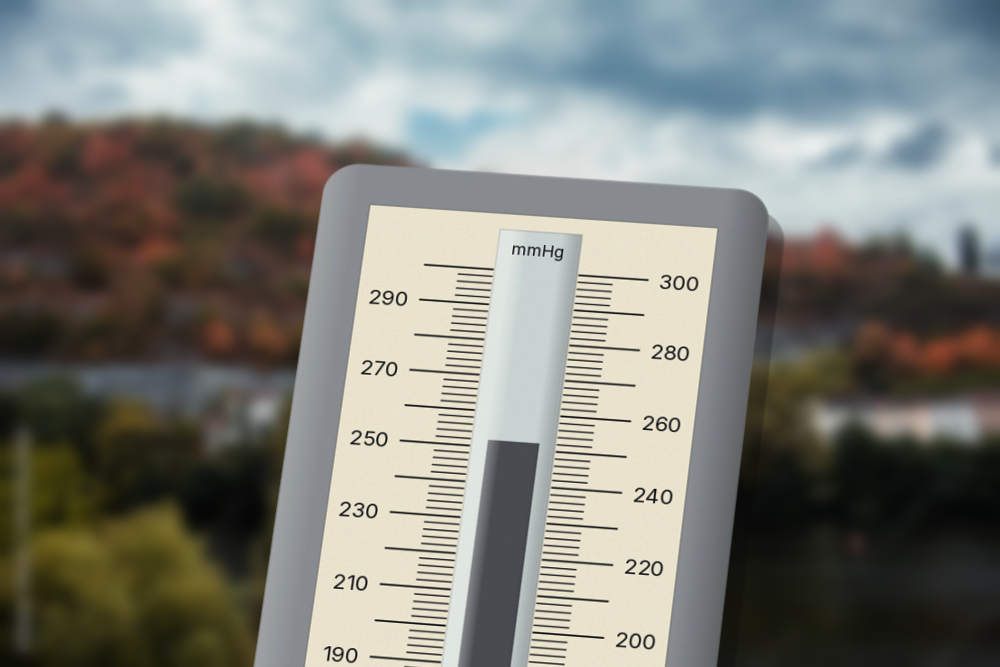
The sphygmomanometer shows 252 mmHg
